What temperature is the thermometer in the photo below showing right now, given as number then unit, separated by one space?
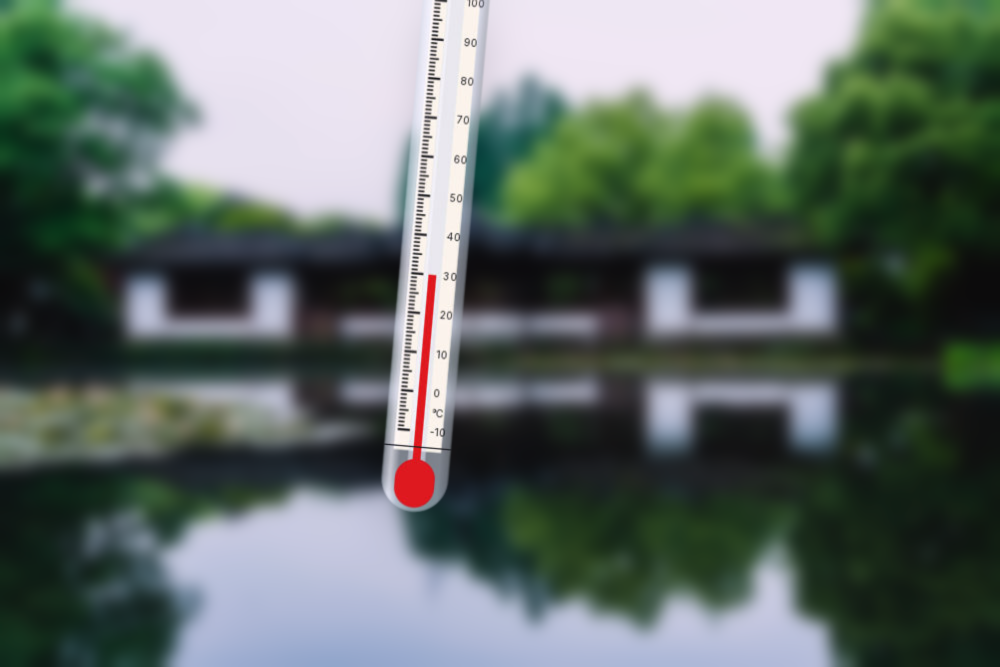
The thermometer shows 30 °C
